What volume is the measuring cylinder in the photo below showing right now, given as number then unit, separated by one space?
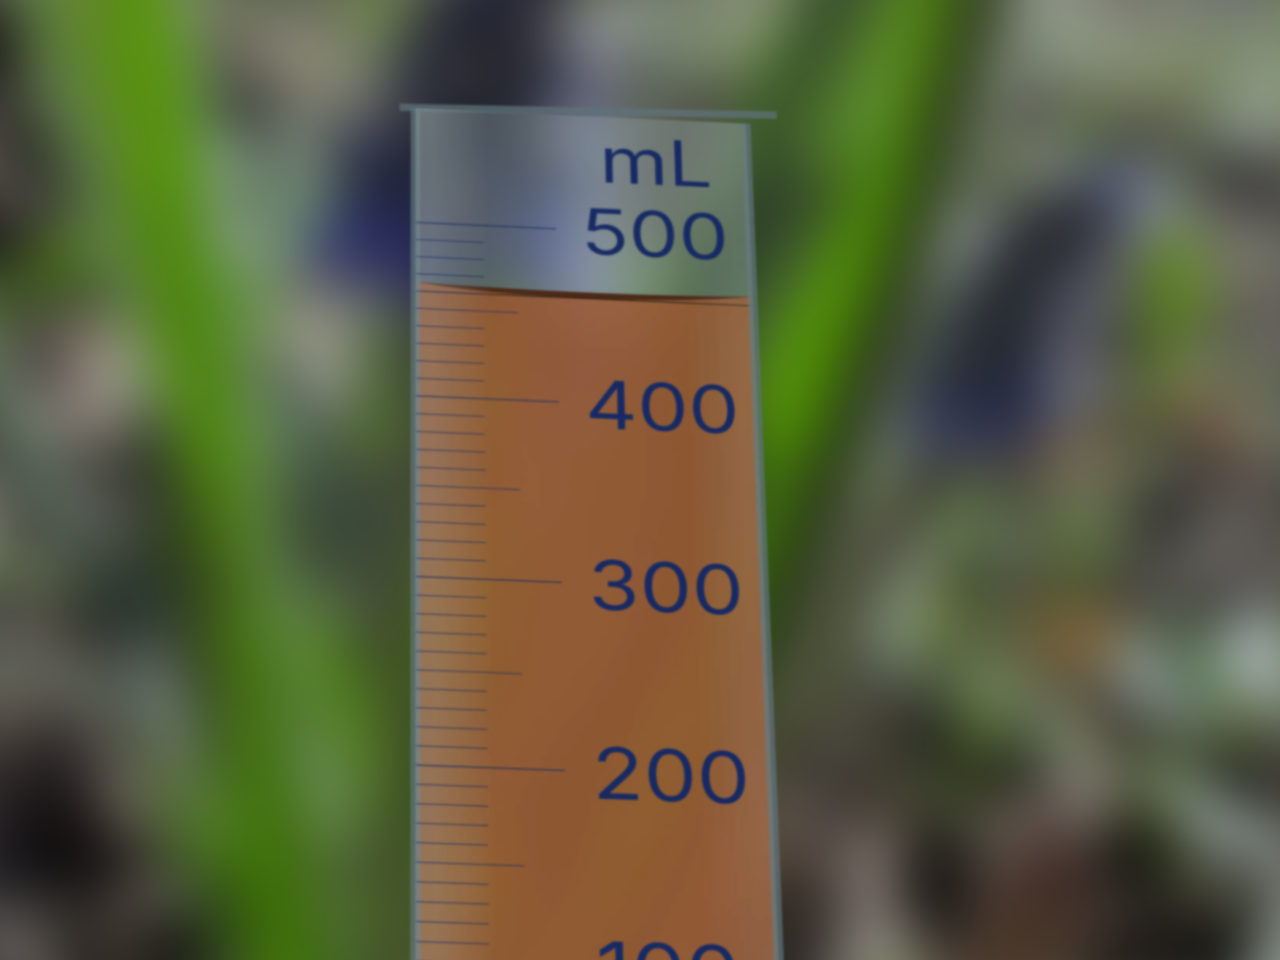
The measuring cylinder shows 460 mL
